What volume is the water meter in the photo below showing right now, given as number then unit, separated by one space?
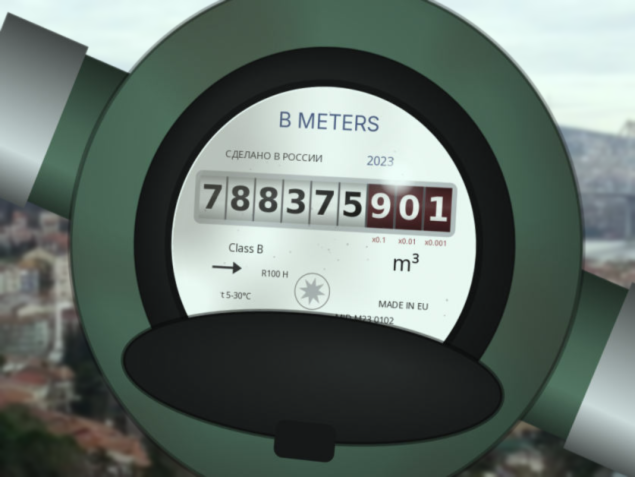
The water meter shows 788375.901 m³
